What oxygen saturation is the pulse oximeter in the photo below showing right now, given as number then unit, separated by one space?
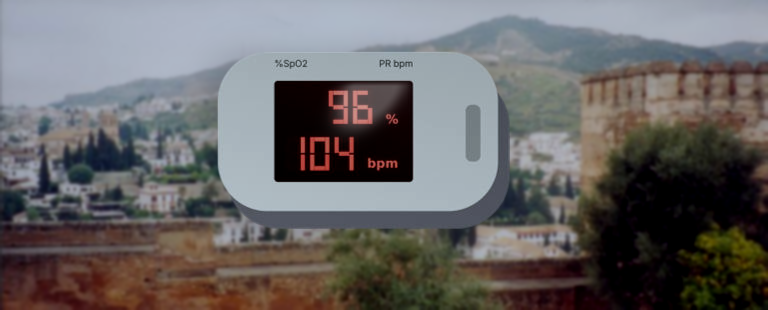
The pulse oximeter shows 96 %
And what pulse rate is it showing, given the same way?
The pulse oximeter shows 104 bpm
